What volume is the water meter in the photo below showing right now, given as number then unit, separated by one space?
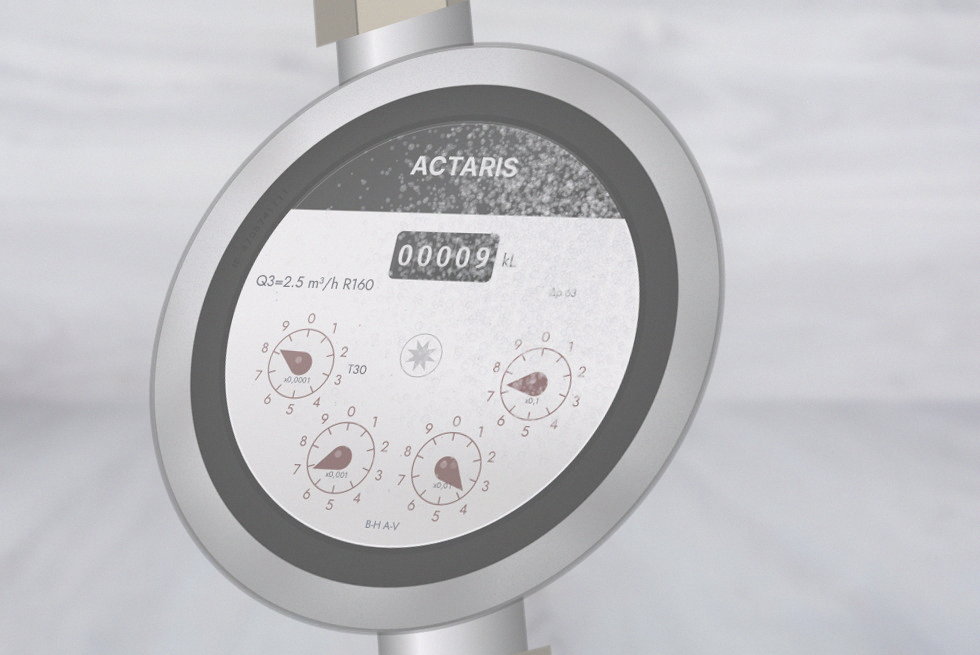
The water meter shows 9.7368 kL
